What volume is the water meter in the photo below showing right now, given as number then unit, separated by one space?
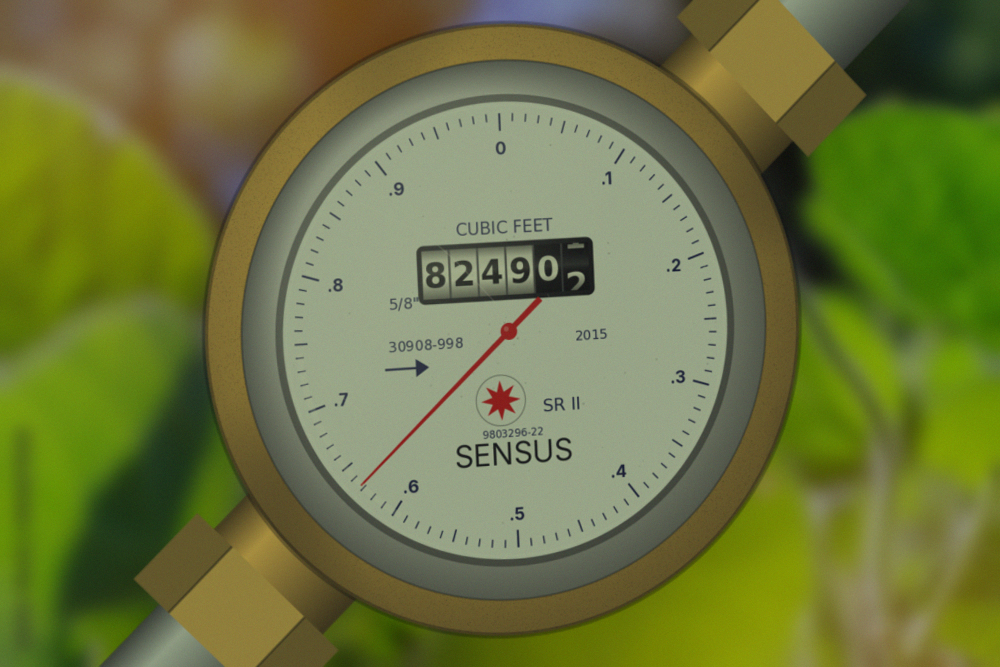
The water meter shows 824901.63 ft³
